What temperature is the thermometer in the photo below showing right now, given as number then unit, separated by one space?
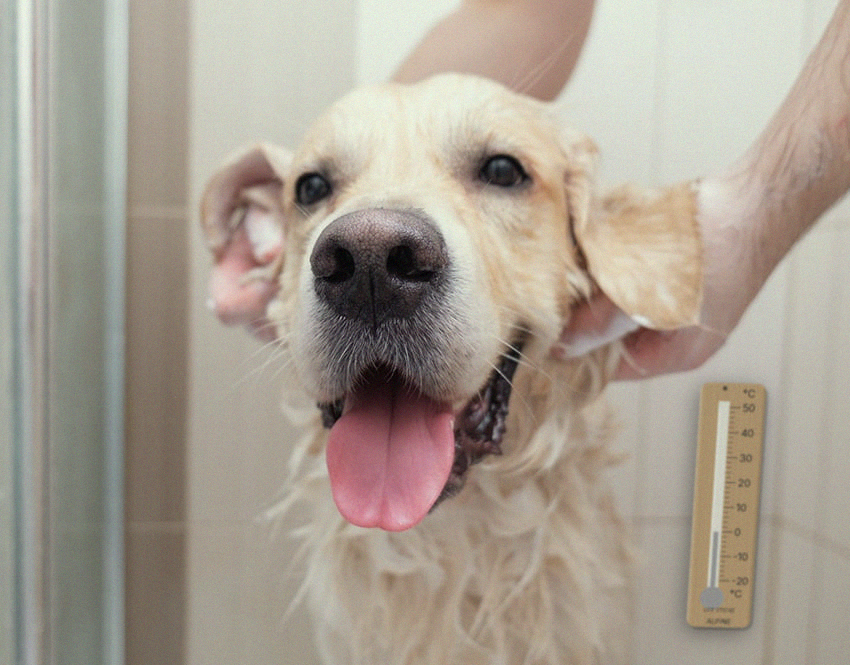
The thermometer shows 0 °C
